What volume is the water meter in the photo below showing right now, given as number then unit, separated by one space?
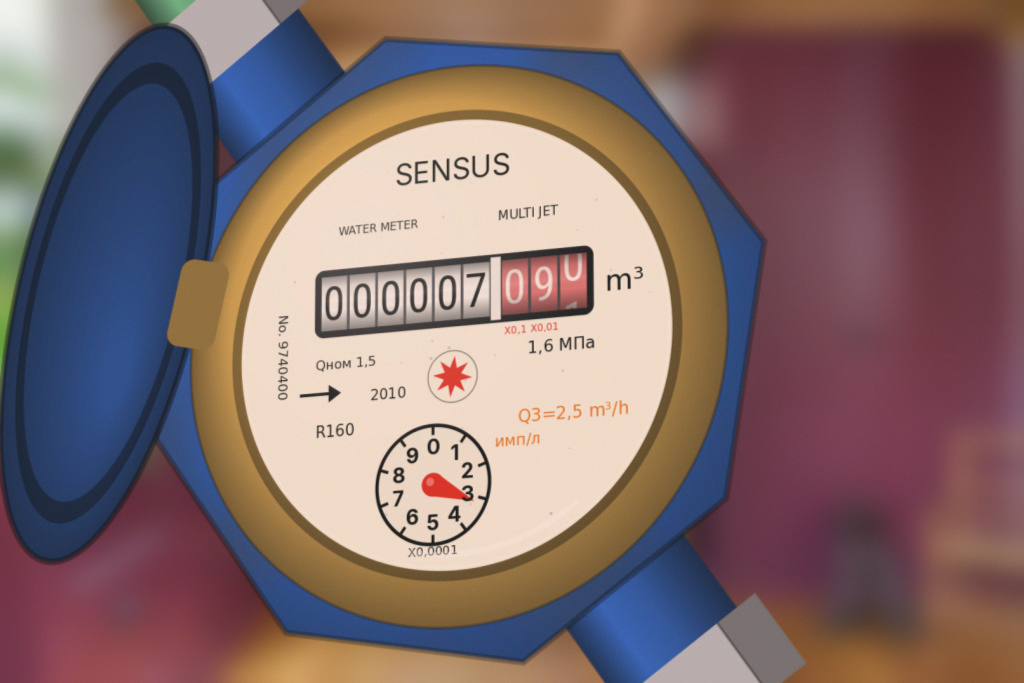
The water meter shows 7.0903 m³
